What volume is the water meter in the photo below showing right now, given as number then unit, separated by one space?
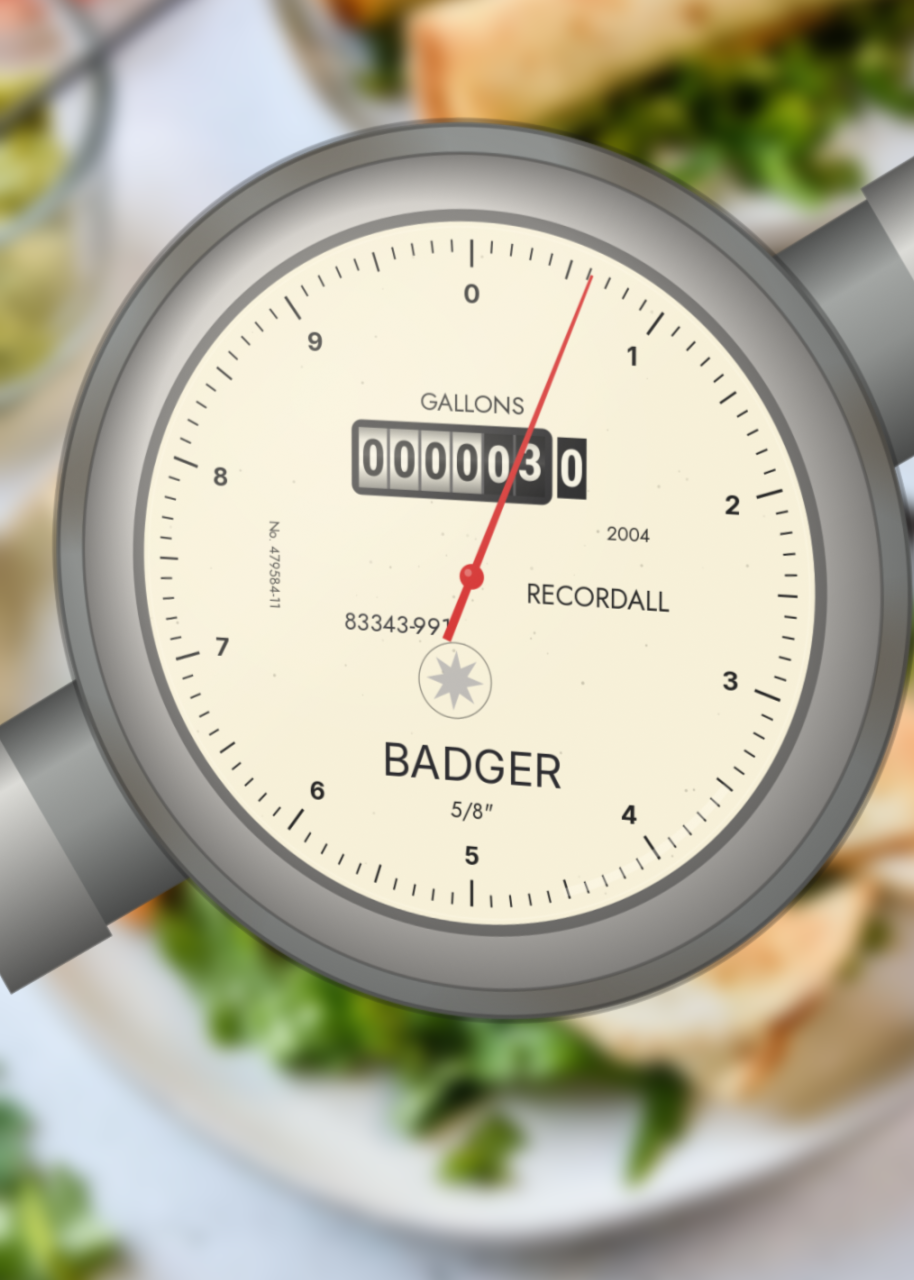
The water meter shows 30.6 gal
